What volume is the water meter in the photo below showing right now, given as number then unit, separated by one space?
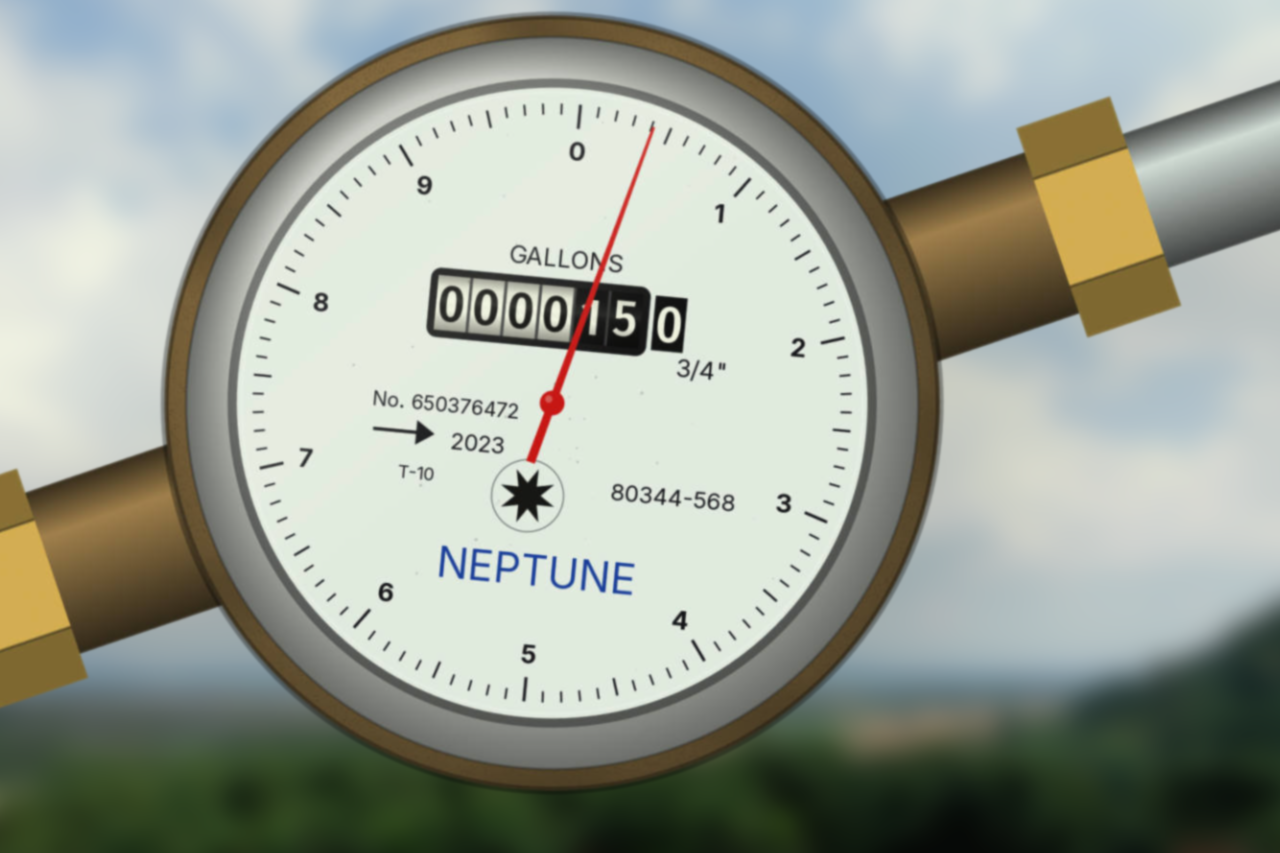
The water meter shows 150.4 gal
